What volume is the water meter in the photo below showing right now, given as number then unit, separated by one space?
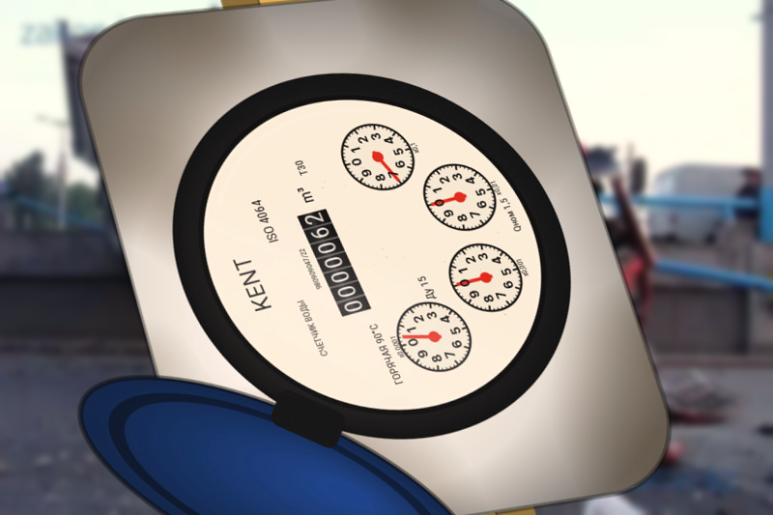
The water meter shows 62.7000 m³
